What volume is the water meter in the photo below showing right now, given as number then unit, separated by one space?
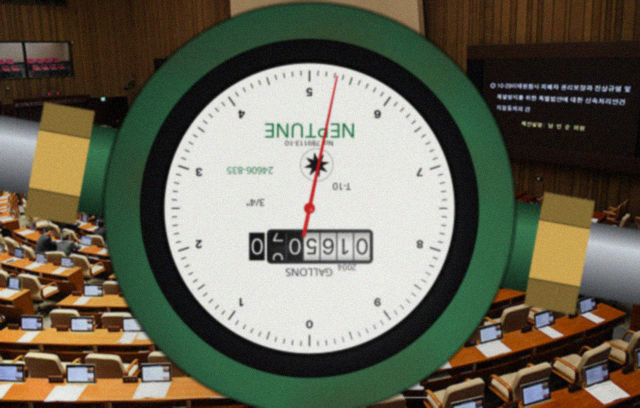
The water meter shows 165065.3 gal
